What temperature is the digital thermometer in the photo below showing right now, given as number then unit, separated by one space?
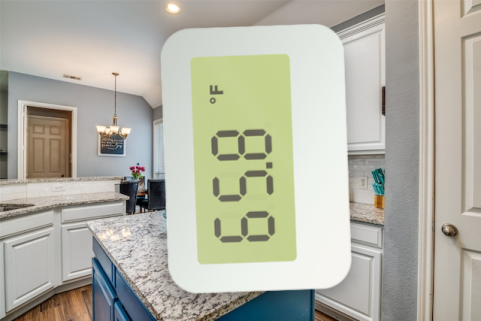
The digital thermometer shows 65.8 °F
